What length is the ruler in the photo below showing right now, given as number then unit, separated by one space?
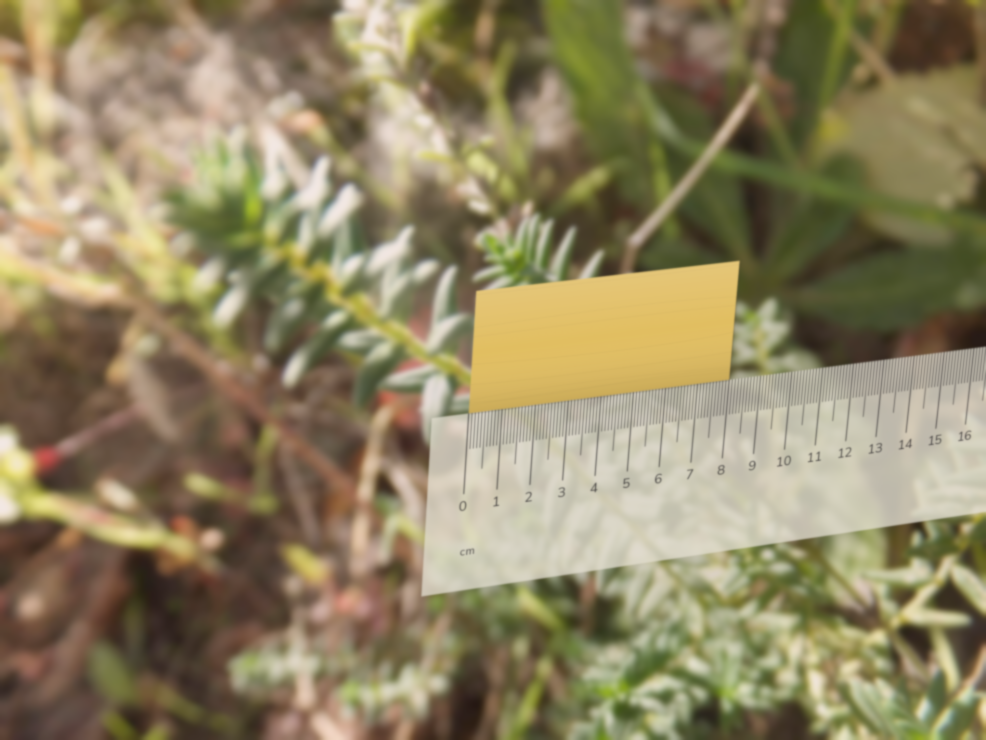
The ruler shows 8 cm
